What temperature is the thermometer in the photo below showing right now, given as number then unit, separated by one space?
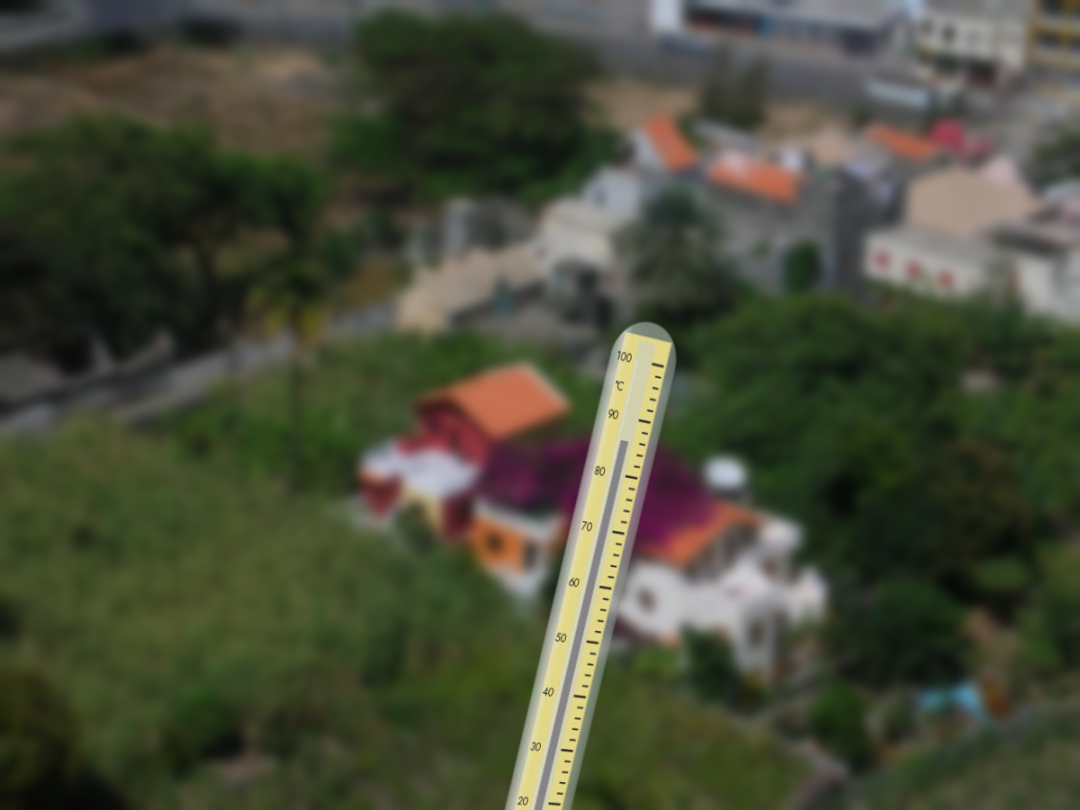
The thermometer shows 86 °C
